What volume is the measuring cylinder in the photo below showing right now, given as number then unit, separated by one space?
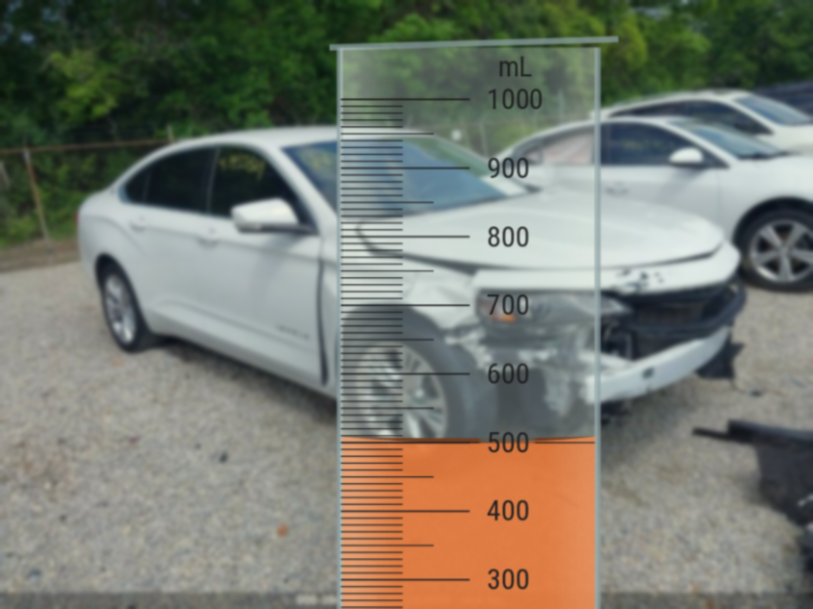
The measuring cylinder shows 500 mL
